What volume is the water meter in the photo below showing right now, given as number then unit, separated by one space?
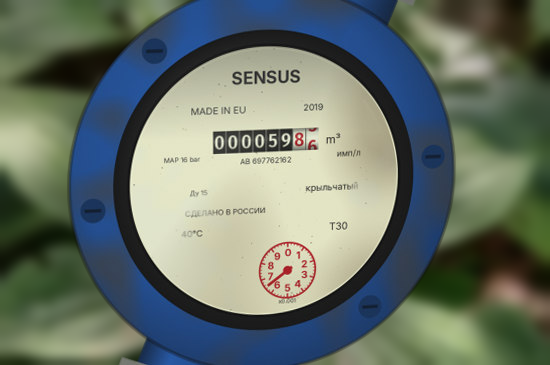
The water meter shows 59.856 m³
